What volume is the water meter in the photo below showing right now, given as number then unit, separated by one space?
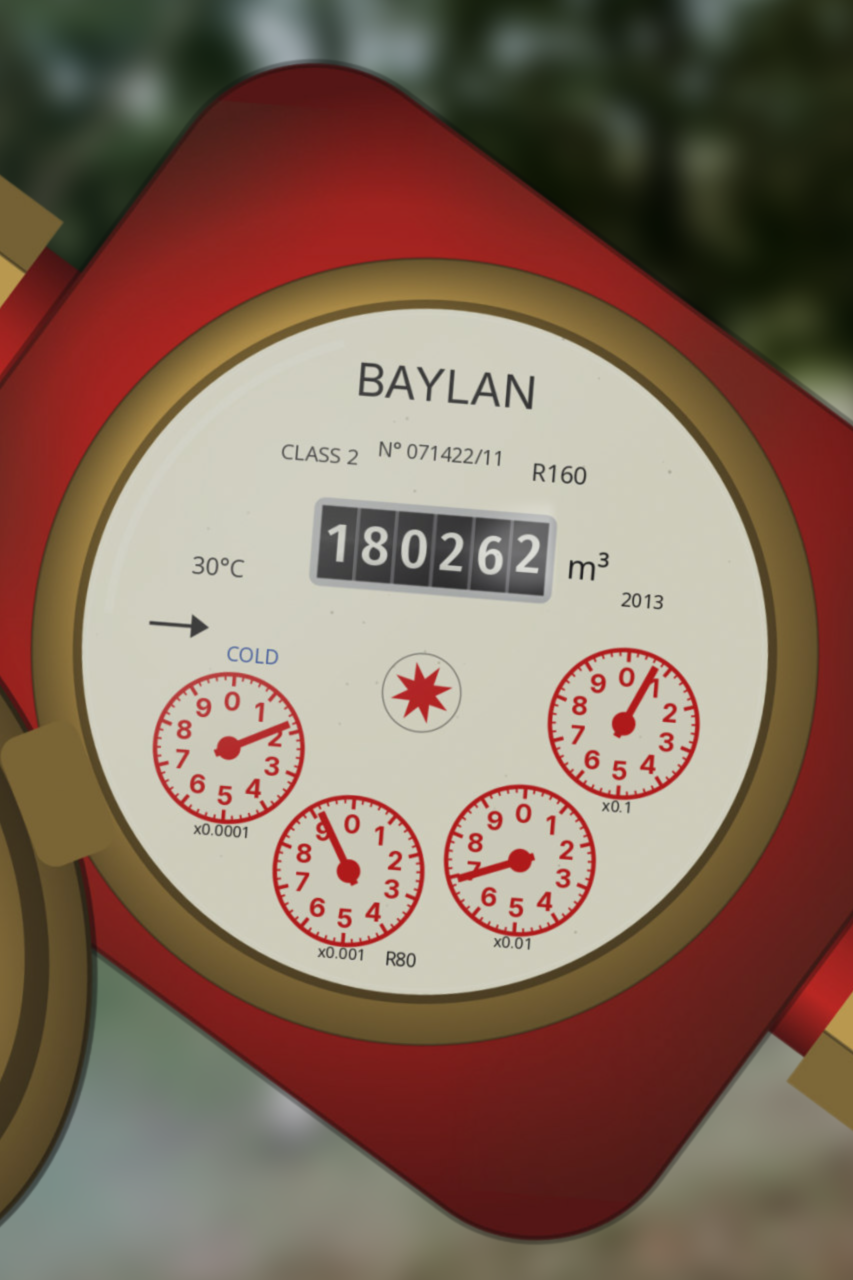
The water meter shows 180262.0691 m³
